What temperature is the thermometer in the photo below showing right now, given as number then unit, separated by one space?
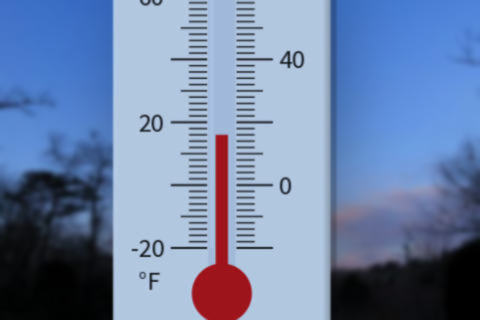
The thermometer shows 16 °F
